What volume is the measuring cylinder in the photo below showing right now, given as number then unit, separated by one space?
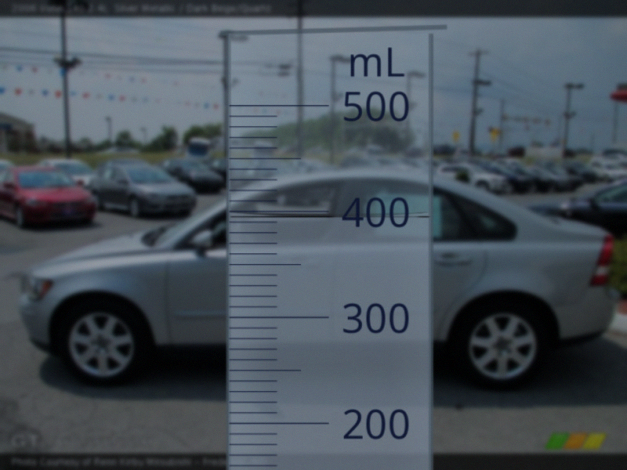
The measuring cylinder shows 395 mL
